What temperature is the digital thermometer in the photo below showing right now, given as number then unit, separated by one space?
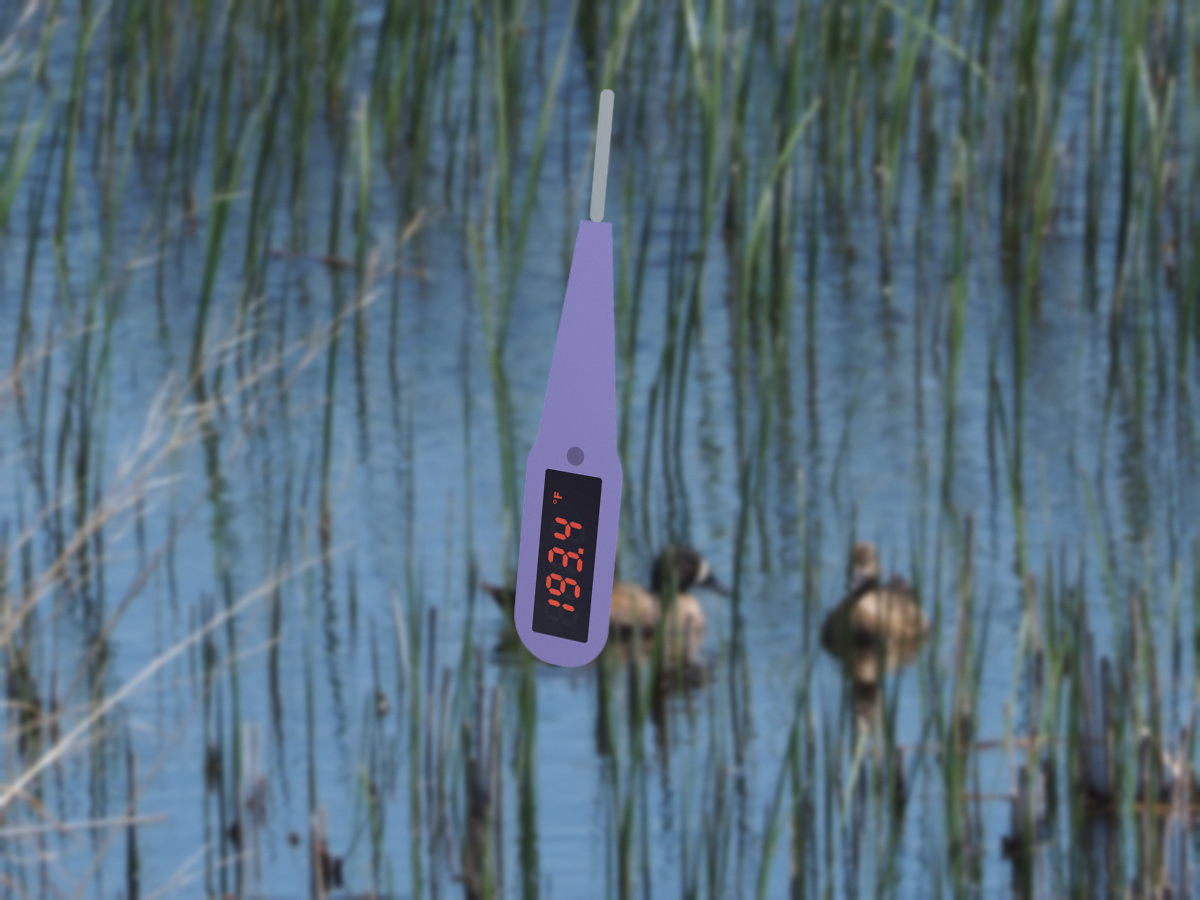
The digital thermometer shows 193.4 °F
